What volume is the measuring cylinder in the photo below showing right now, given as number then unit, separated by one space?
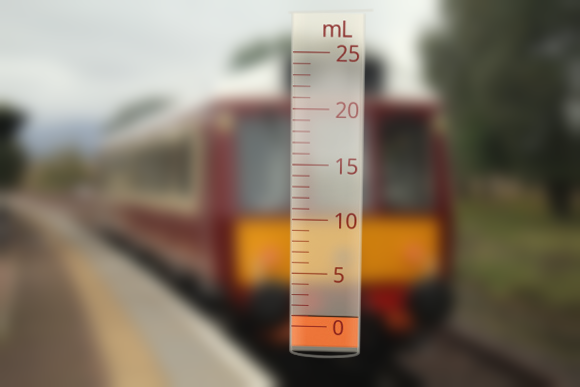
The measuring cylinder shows 1 mL
